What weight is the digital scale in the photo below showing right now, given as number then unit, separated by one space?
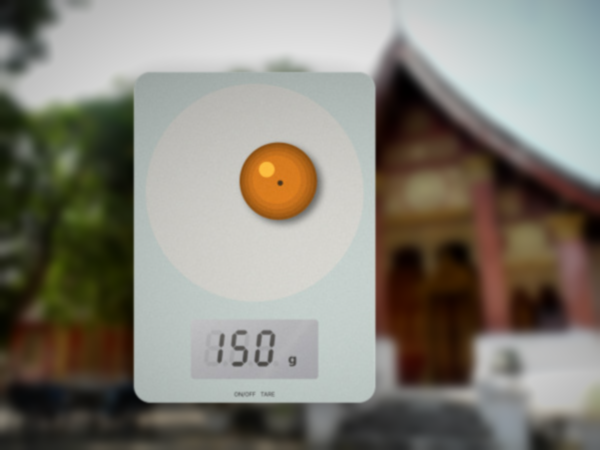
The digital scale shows 150 g
